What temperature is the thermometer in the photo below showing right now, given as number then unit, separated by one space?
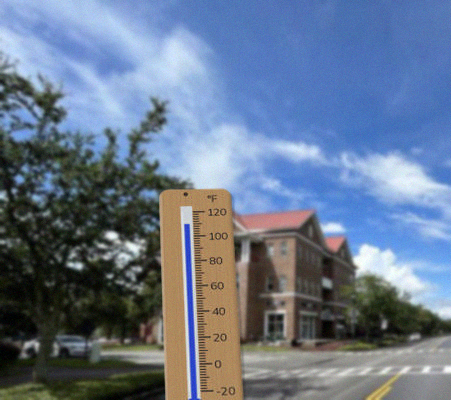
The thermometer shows 110 °F
